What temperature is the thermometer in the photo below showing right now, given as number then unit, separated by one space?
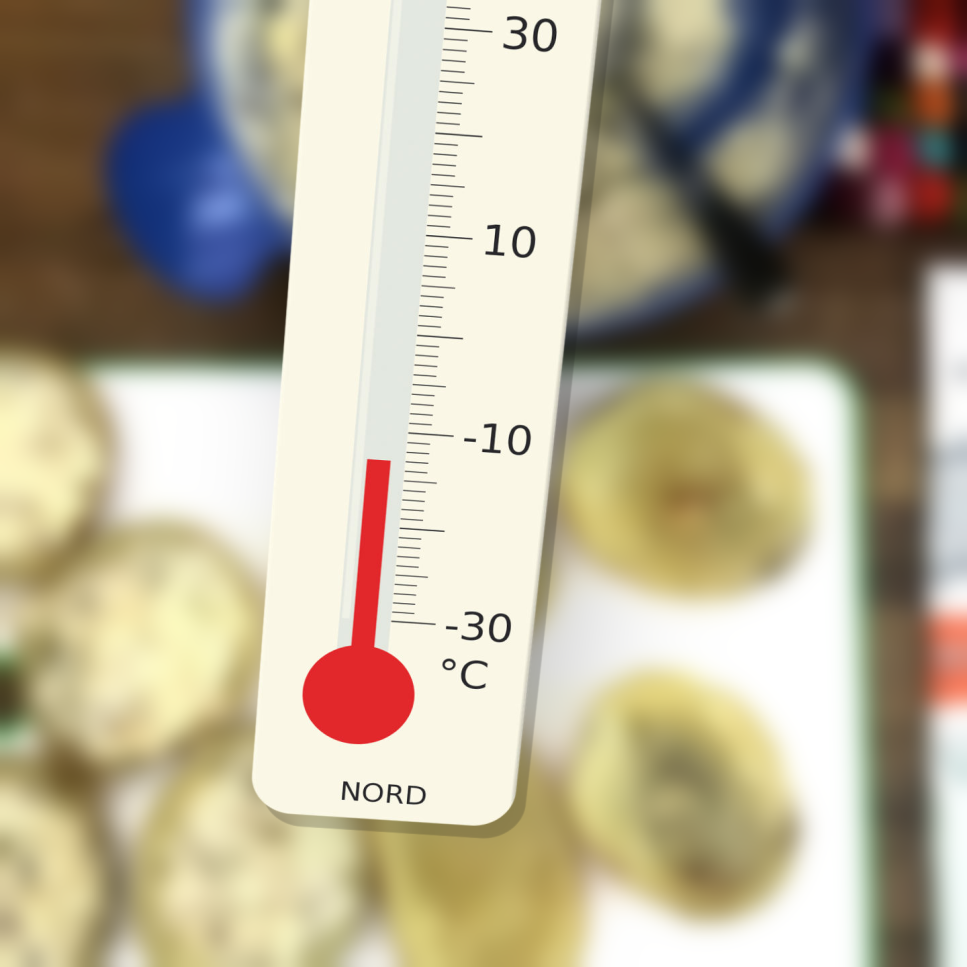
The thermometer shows -13 °C
